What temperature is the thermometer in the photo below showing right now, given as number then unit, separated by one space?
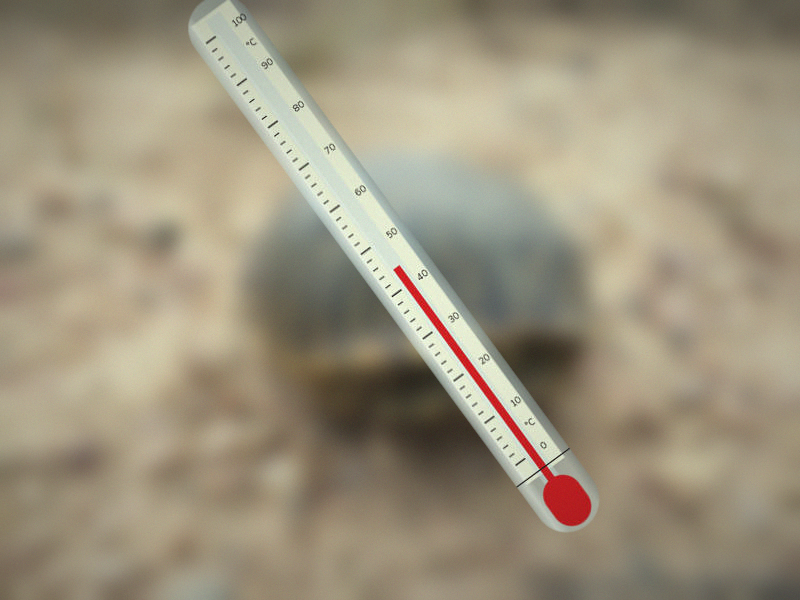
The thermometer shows 44 °C
